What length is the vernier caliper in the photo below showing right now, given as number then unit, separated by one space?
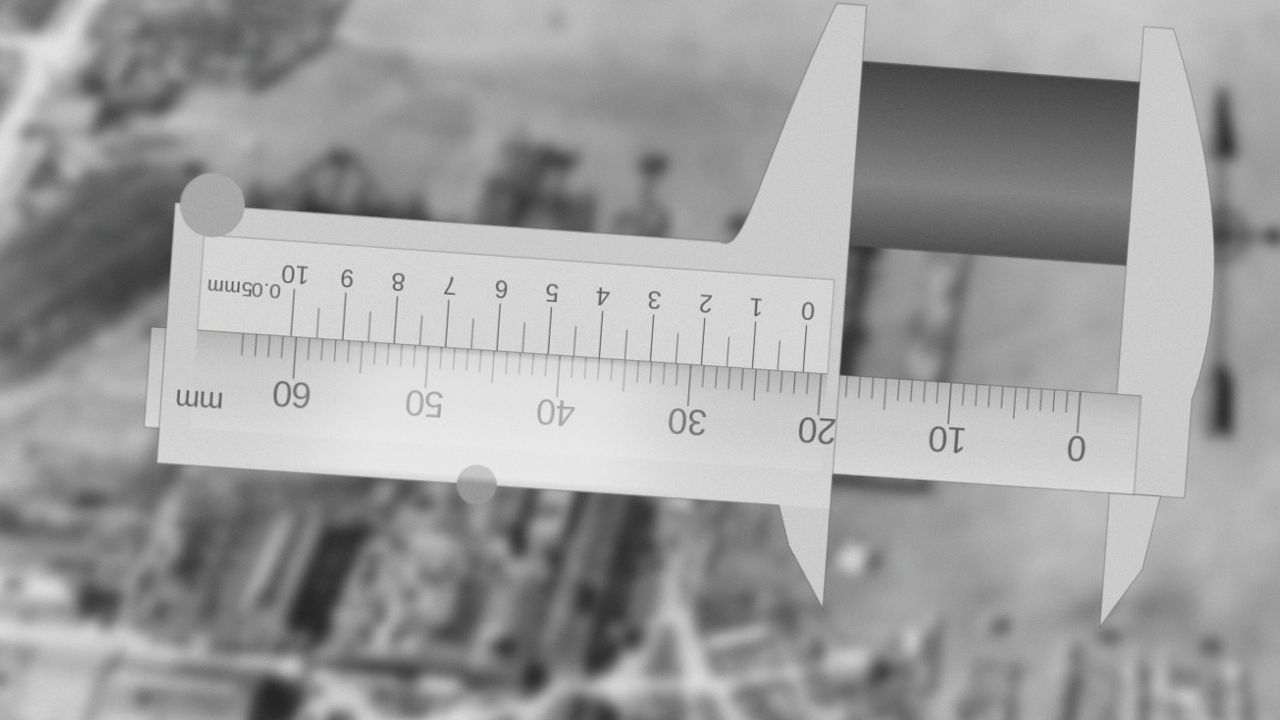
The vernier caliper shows 21.4 mm
